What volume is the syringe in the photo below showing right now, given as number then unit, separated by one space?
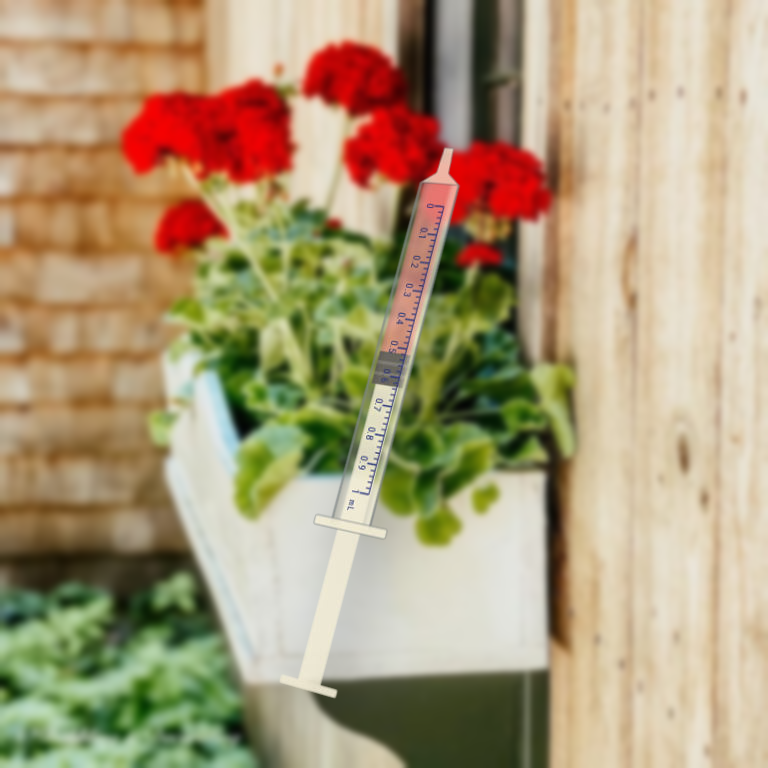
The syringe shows 0.52 mL
